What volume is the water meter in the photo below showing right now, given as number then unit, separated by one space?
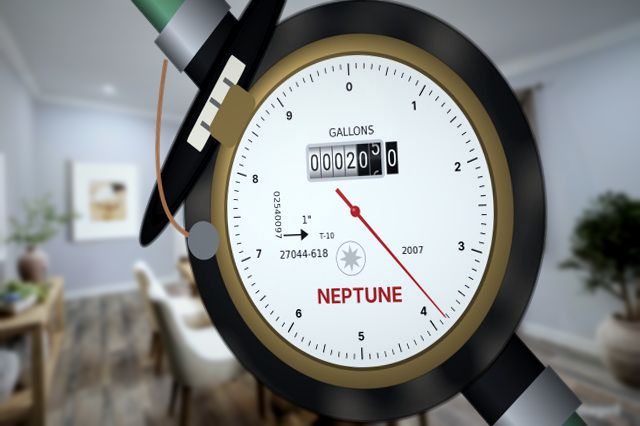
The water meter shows 2053.8 gal
